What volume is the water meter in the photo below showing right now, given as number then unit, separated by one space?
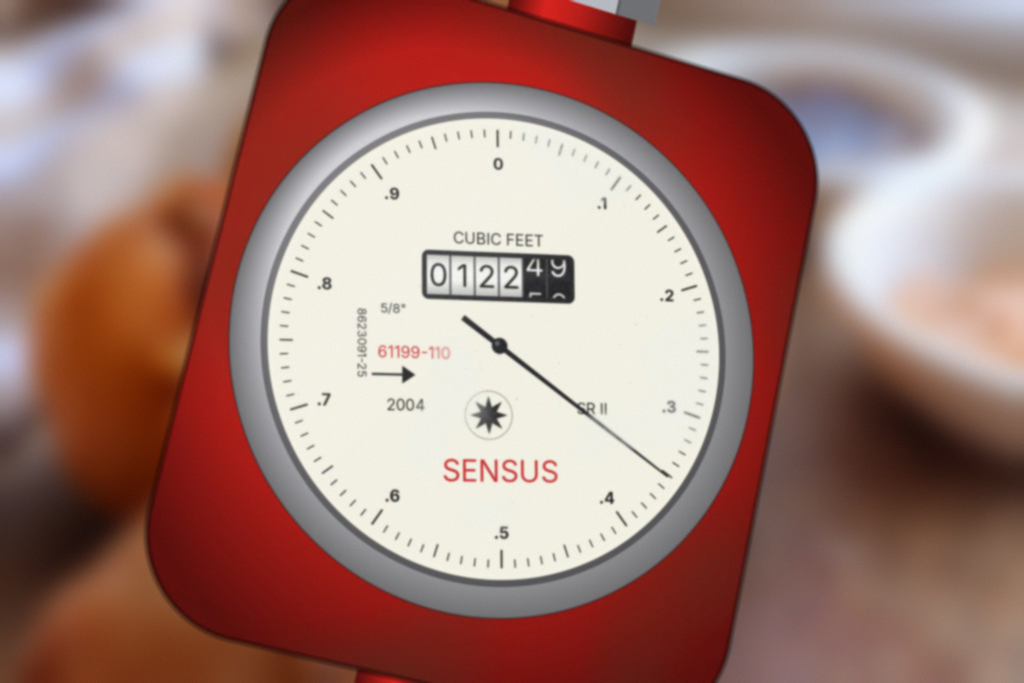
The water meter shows 12249.35 ft³
